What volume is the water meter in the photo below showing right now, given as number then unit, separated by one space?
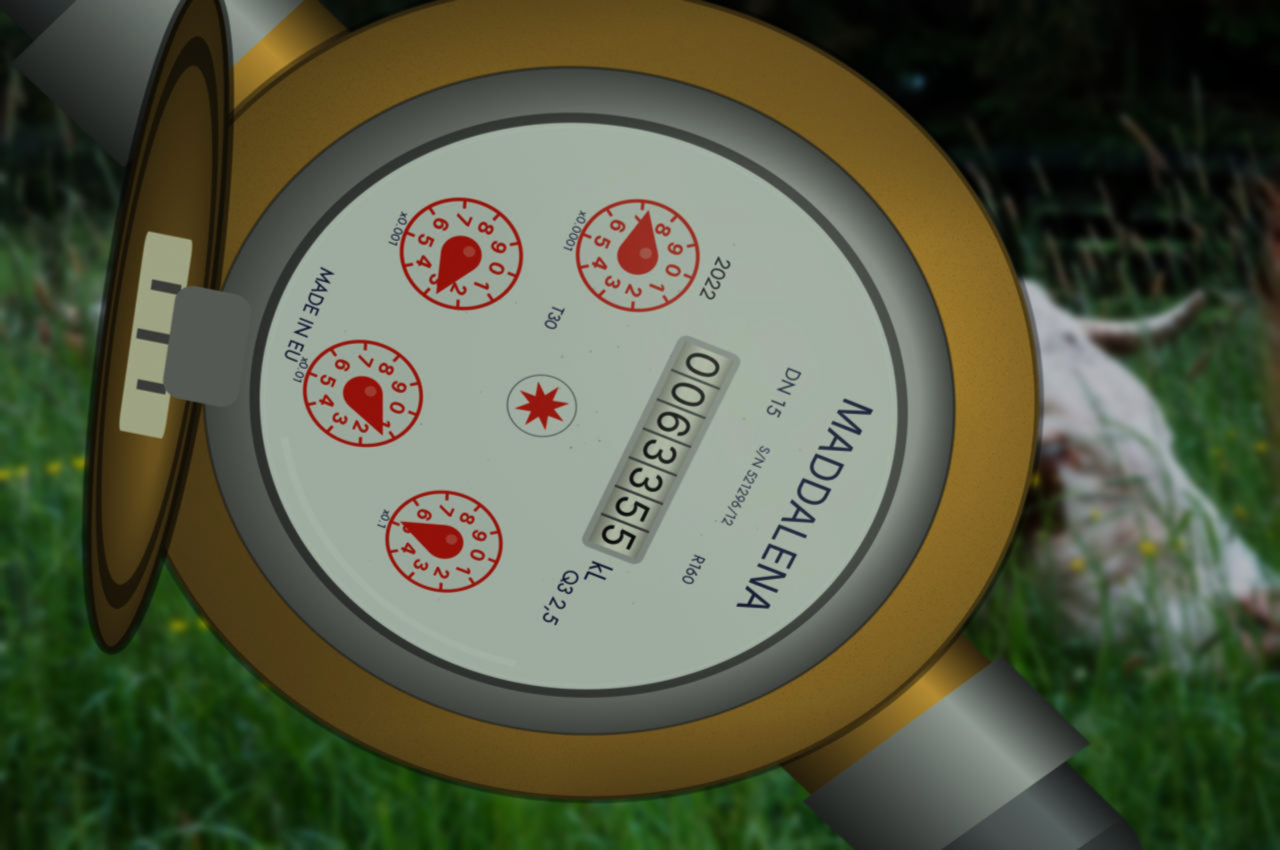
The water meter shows 63355.5127 kL
